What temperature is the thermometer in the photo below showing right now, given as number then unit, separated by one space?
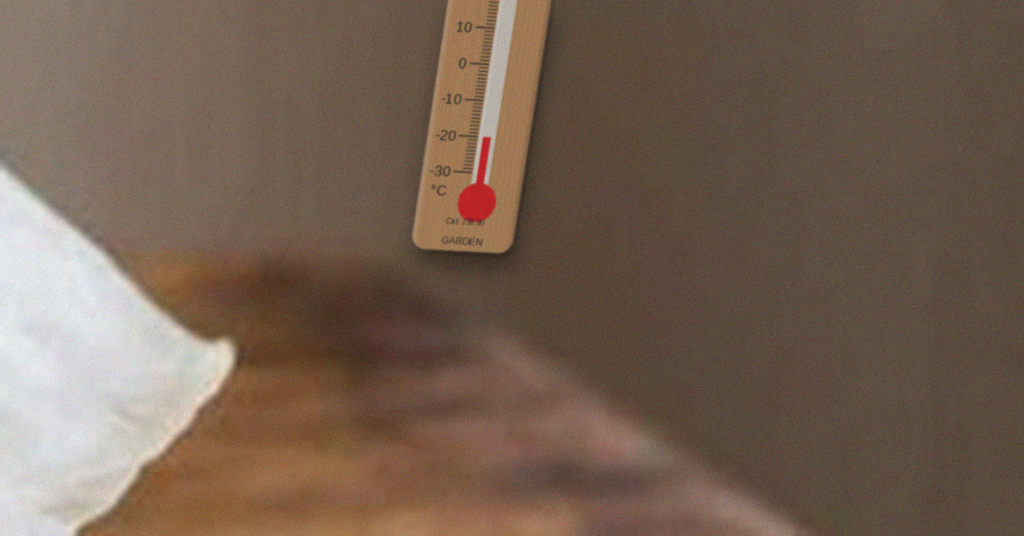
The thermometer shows -20 °C
